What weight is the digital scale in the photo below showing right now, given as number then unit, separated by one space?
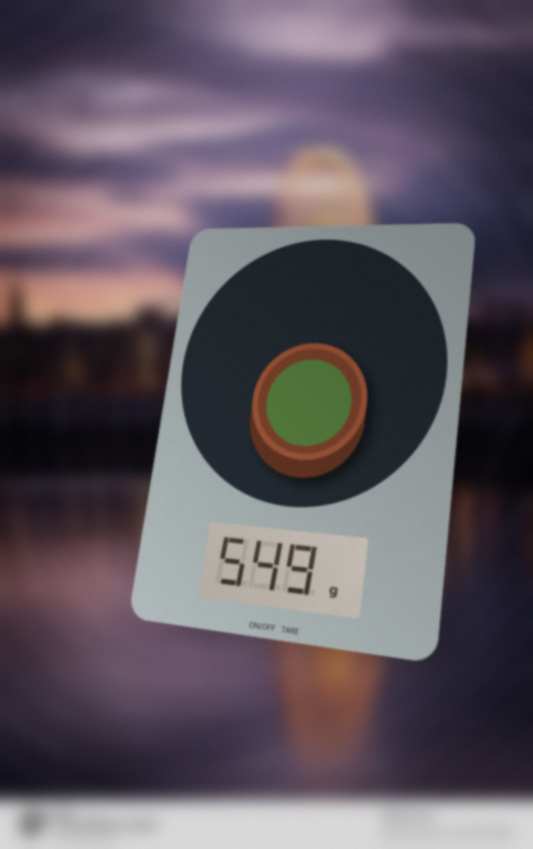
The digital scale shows 549 g
